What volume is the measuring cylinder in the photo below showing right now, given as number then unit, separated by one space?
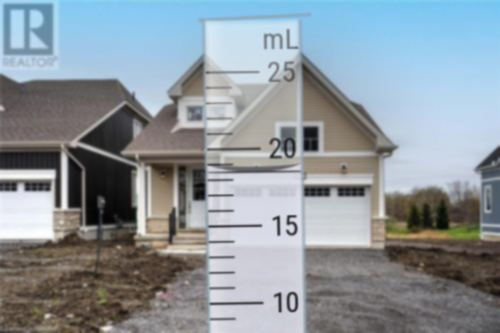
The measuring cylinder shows 18.5 mL
